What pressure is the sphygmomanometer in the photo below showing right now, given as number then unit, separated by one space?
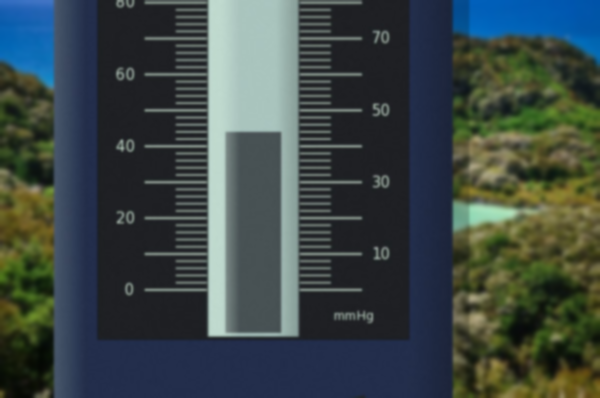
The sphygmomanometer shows 44 mmHg
